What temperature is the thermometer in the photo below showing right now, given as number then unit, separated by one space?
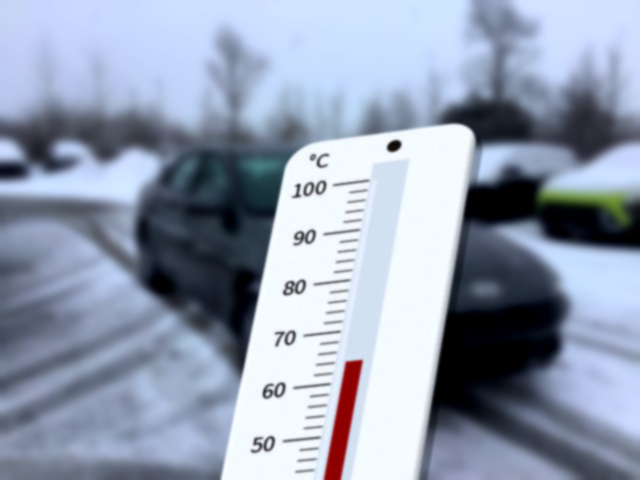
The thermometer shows 64 °C
